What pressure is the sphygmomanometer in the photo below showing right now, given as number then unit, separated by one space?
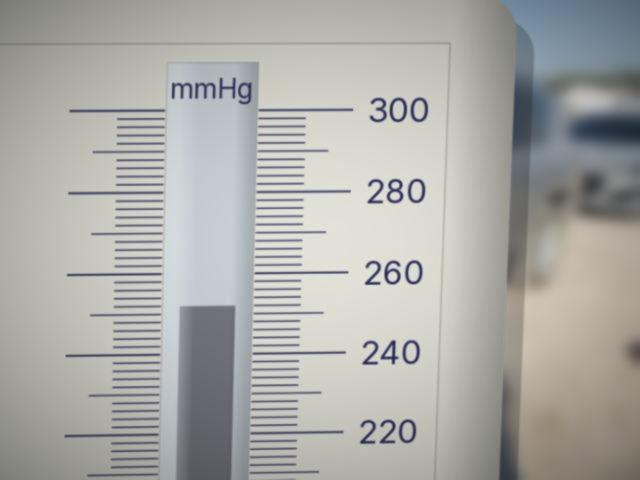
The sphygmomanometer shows 252 mmHg
